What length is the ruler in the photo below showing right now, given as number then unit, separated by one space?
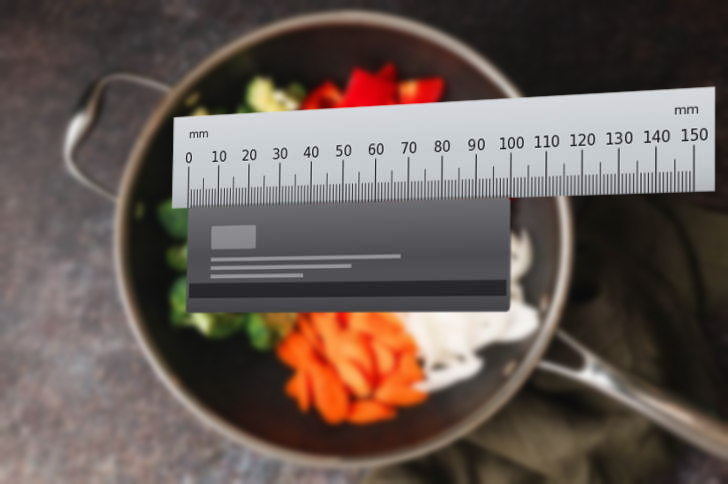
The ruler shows 100 mm
